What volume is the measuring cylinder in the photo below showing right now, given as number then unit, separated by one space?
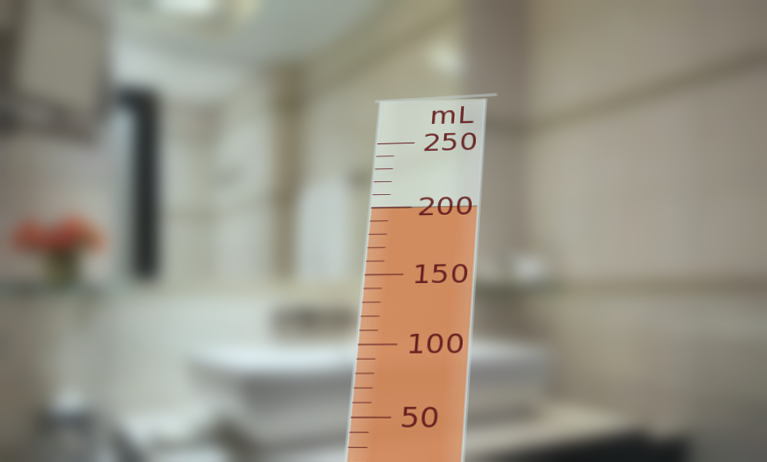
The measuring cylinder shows 200 mL
